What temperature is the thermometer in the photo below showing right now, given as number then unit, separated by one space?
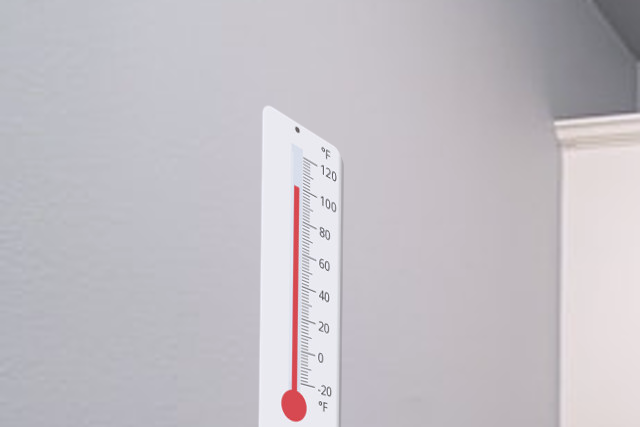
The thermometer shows 100 °F
